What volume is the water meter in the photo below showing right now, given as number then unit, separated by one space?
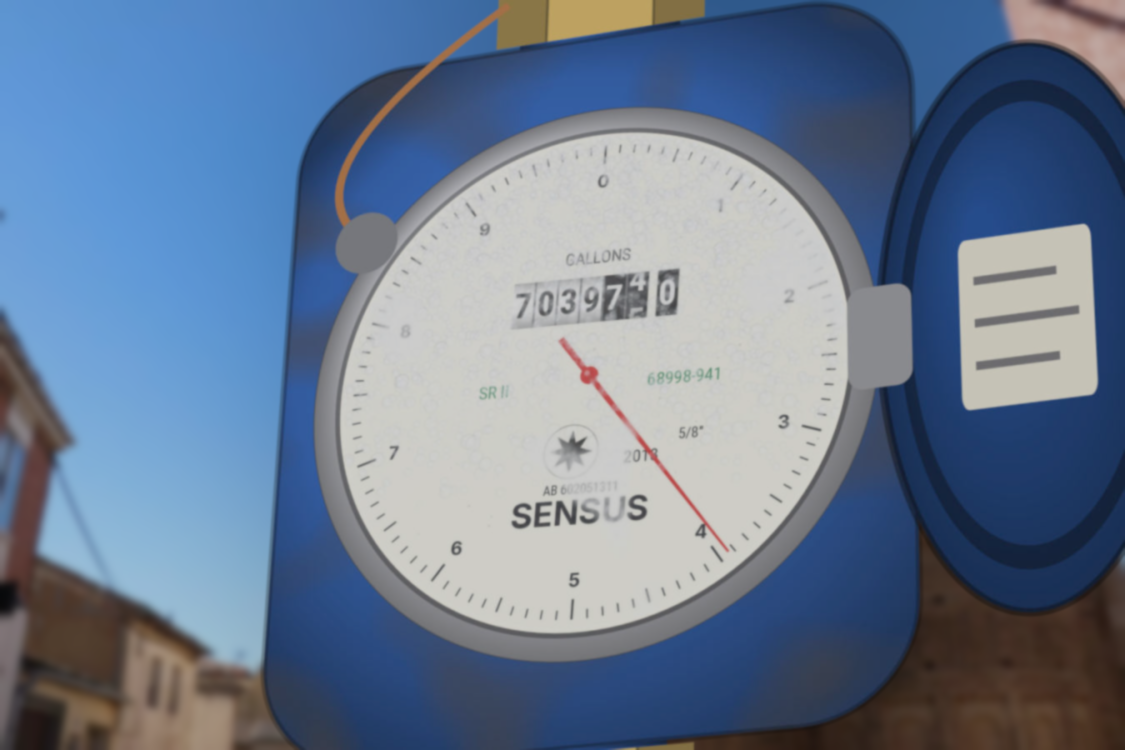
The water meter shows 7039743.9 gal
